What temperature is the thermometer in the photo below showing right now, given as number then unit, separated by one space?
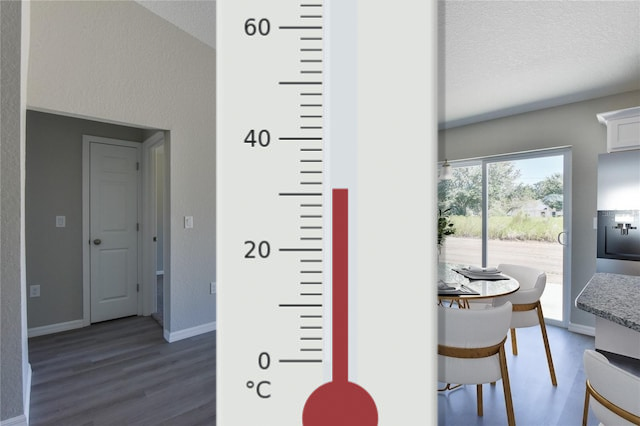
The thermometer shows 31 °C
